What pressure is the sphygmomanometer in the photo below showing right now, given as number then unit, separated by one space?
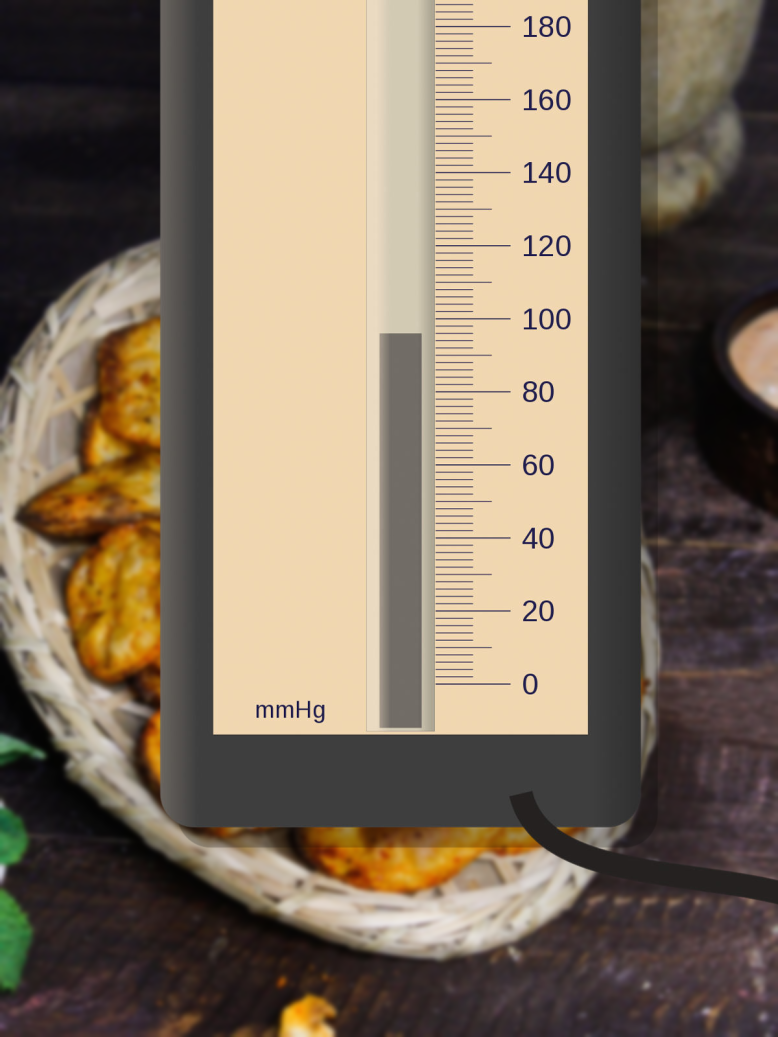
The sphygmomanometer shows 96 mmHg
